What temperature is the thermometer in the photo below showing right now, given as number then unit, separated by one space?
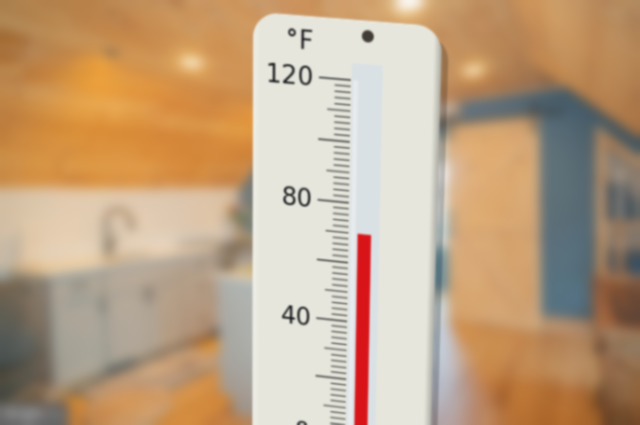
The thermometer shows 70 °F
